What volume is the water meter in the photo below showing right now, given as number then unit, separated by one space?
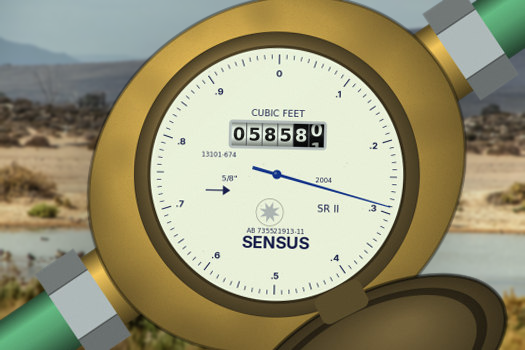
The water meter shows 58580.29 ft³
